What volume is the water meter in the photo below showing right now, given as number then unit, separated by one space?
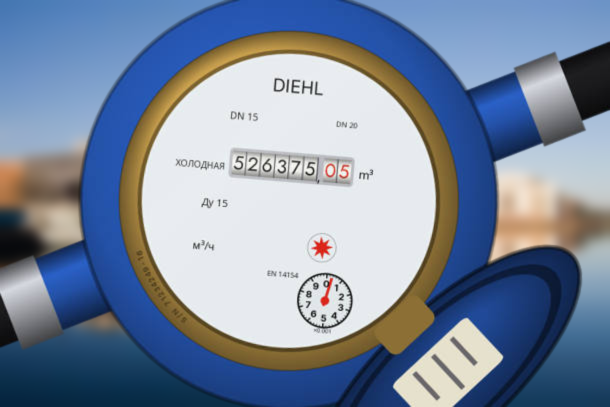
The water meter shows 526375.050 m³
